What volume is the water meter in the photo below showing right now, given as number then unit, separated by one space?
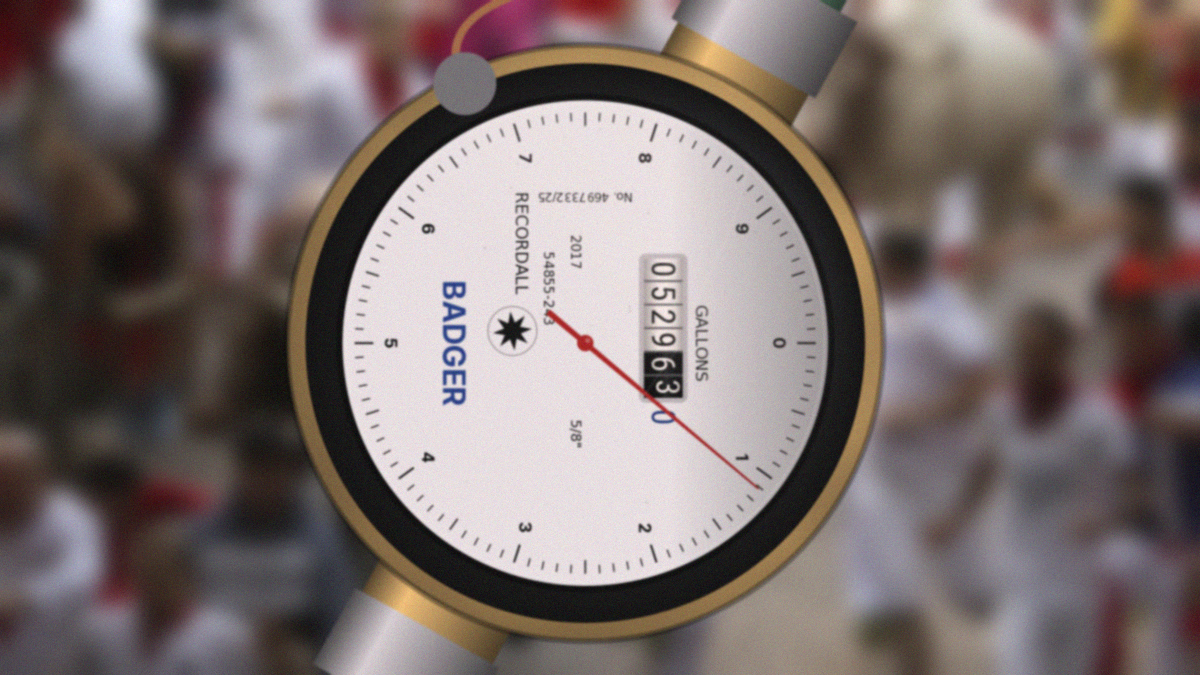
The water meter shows 529631.1 gal
